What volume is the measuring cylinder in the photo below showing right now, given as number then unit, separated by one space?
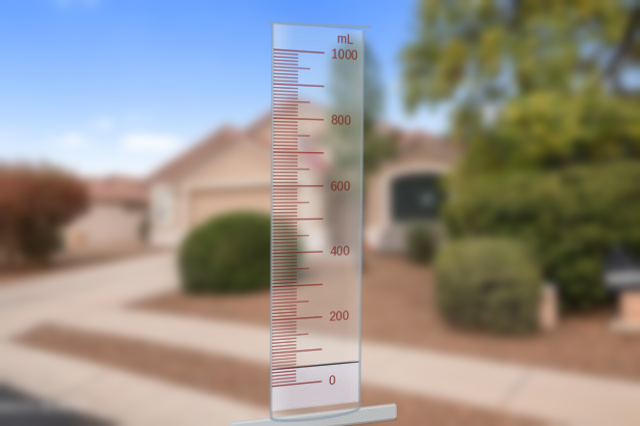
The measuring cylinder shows 50 mL
